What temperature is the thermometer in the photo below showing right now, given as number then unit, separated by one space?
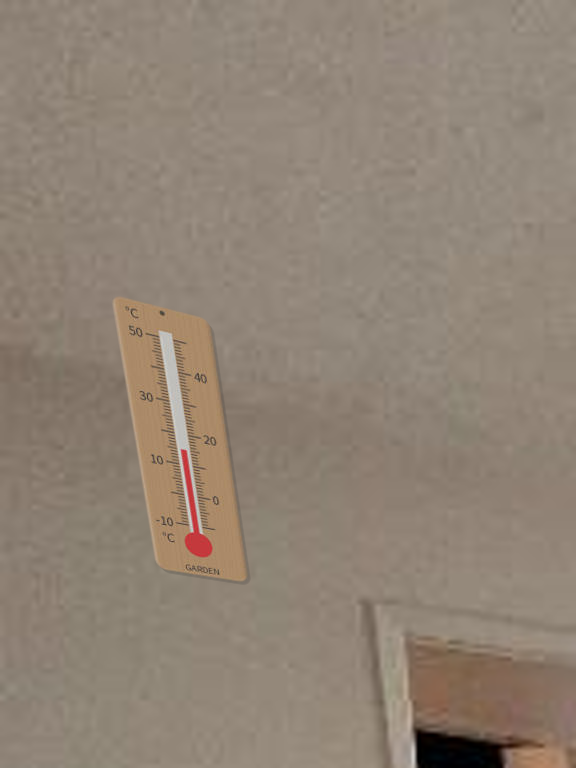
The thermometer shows 15 °C
